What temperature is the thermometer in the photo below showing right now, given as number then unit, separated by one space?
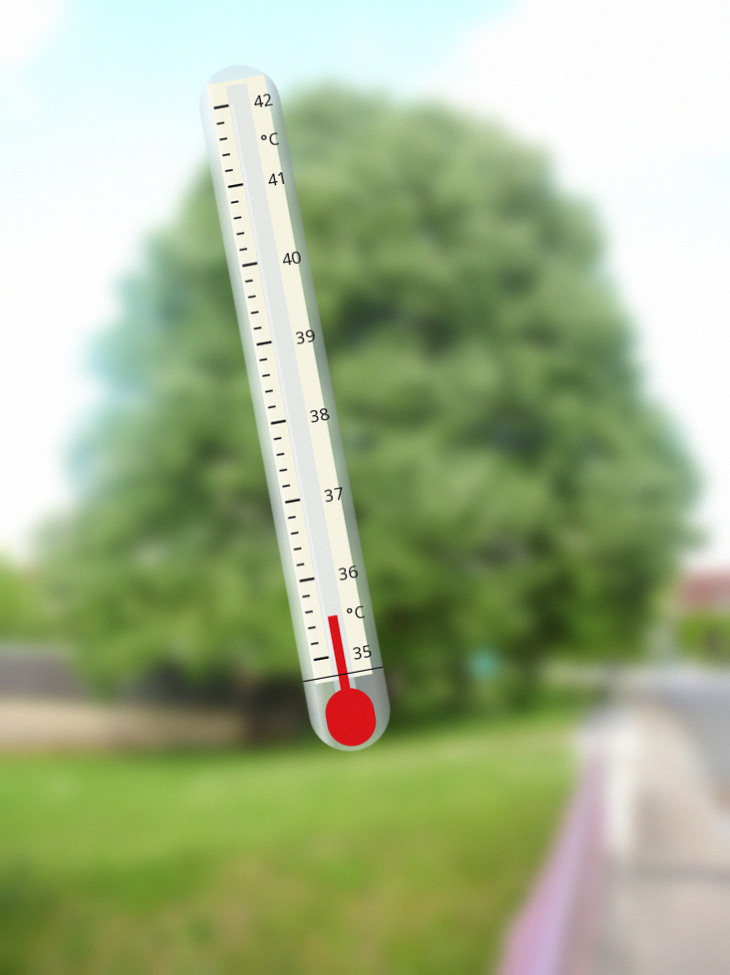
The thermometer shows 35.5 °C
